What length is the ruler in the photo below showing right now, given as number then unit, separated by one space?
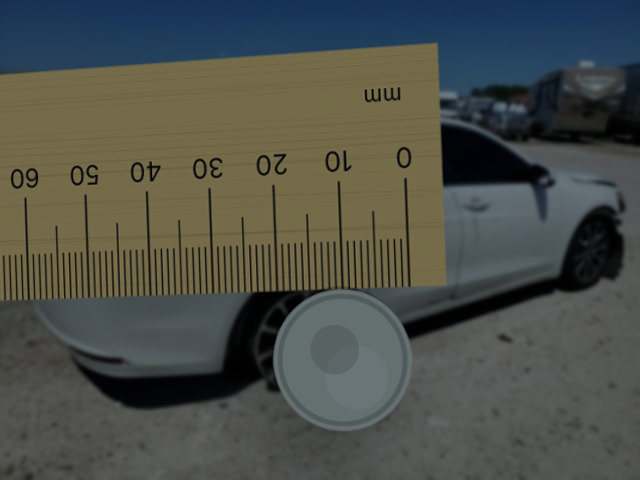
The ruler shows 21 mm
